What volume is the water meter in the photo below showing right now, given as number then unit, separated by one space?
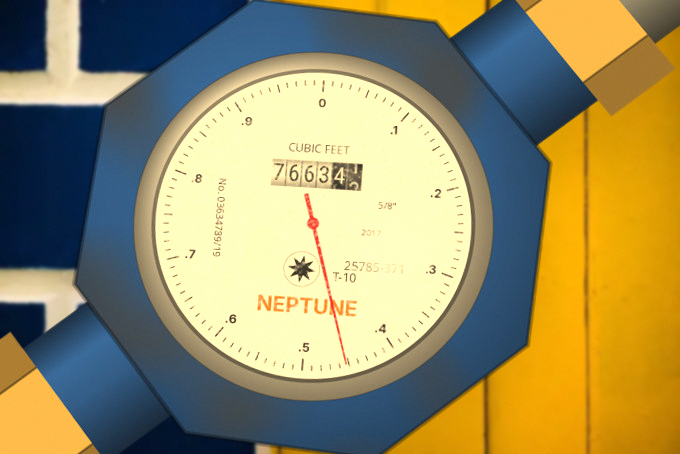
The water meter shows 766341.45 ft³
